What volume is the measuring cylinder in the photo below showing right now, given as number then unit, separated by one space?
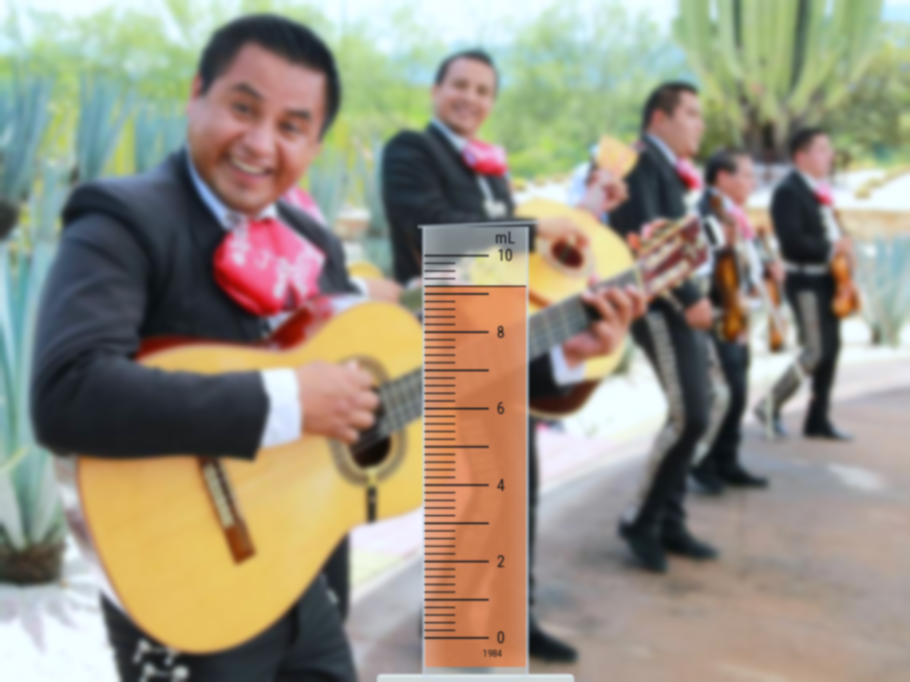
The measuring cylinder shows 9.2 mL
